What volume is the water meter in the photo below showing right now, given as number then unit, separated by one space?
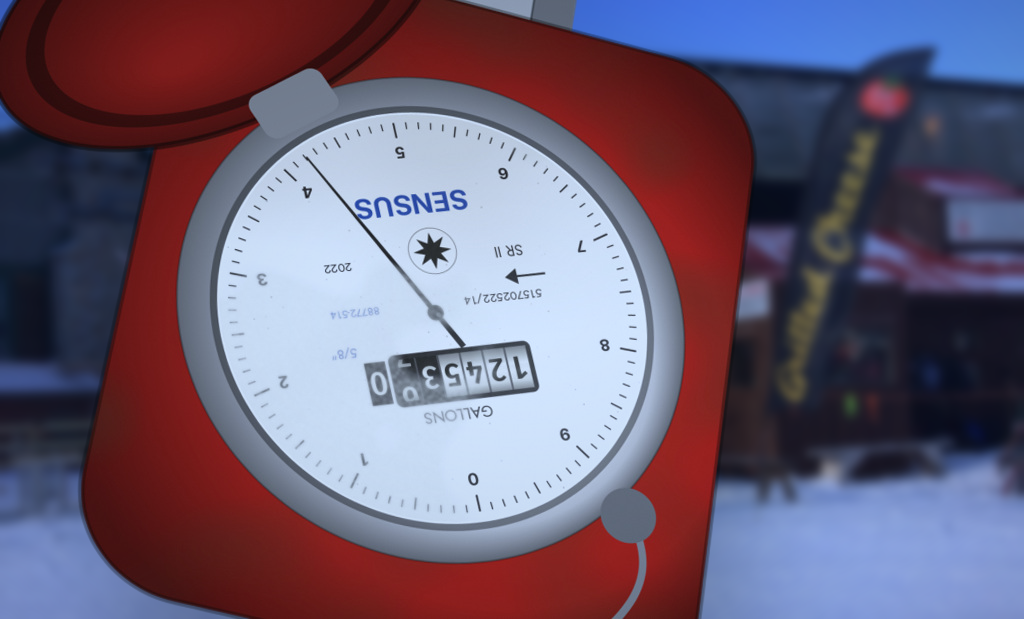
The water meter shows 1245364.2 gal
